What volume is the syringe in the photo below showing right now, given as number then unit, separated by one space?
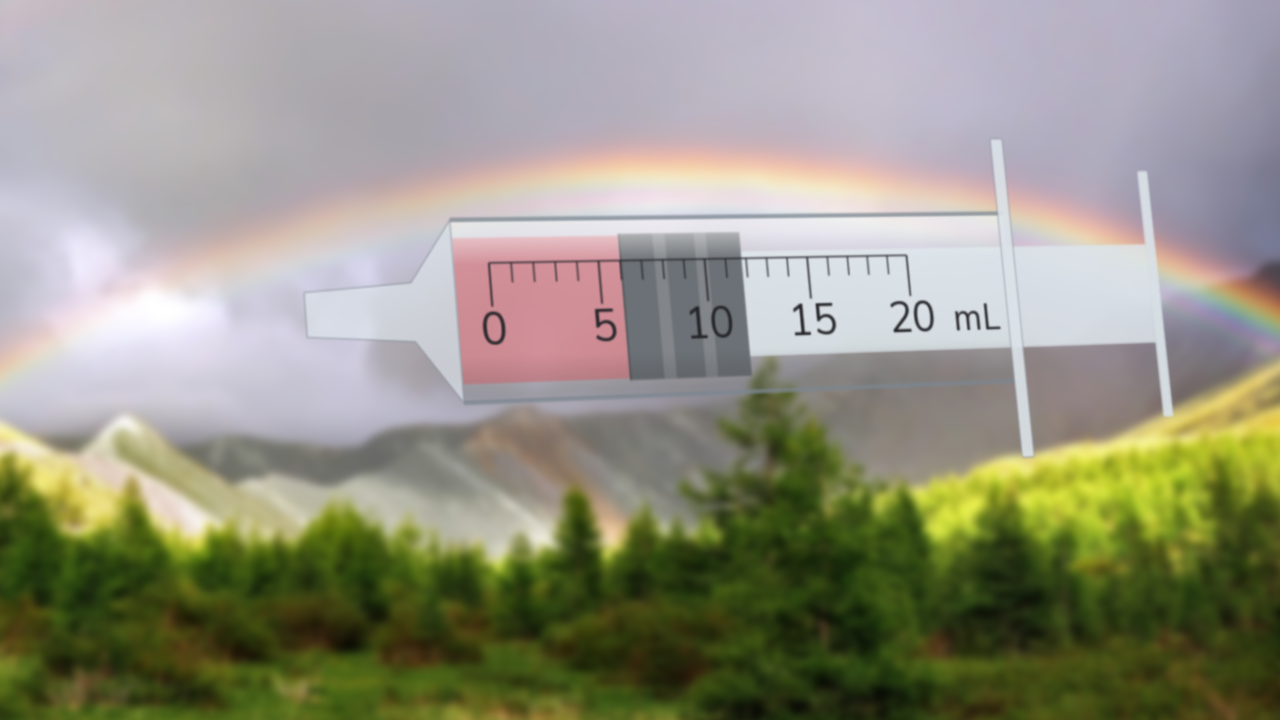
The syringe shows 6 mL
